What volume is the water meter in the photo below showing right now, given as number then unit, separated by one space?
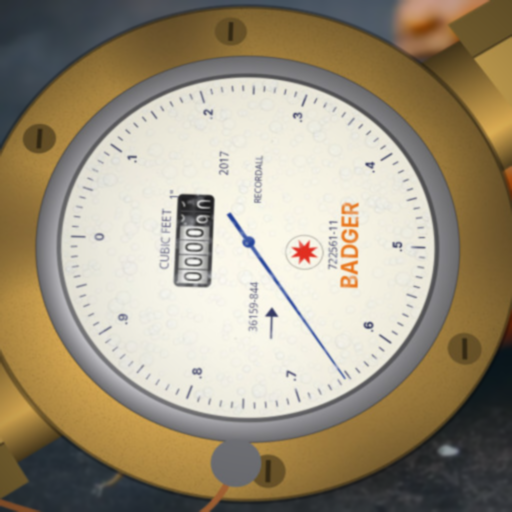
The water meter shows 89.65 ft³
